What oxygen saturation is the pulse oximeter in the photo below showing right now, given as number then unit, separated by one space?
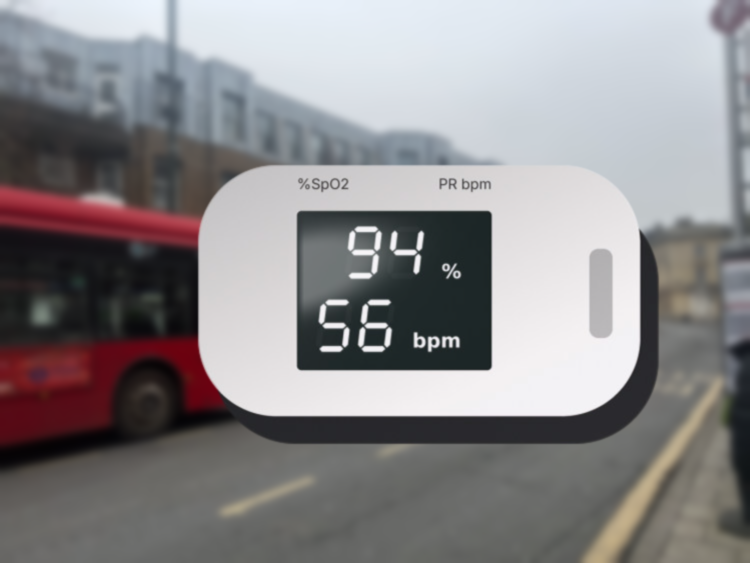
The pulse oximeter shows 94 %
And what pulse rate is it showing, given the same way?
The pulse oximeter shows 56 bpm
